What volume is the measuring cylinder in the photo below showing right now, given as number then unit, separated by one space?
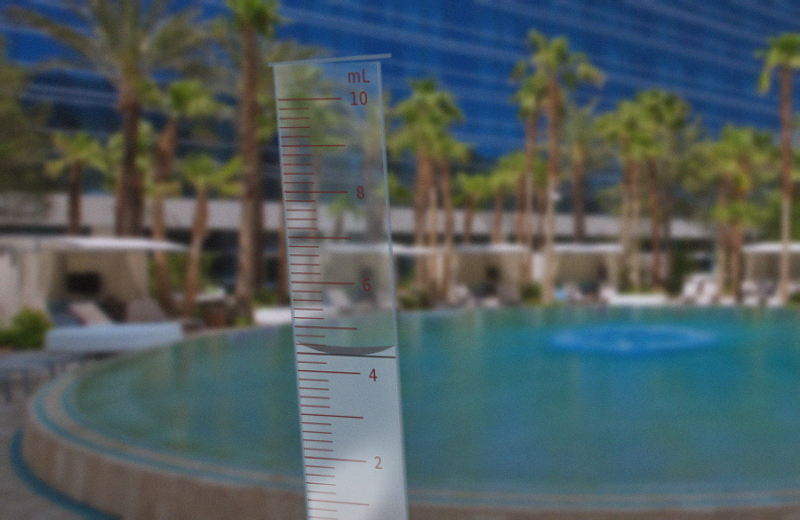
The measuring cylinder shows 4.4 mL
